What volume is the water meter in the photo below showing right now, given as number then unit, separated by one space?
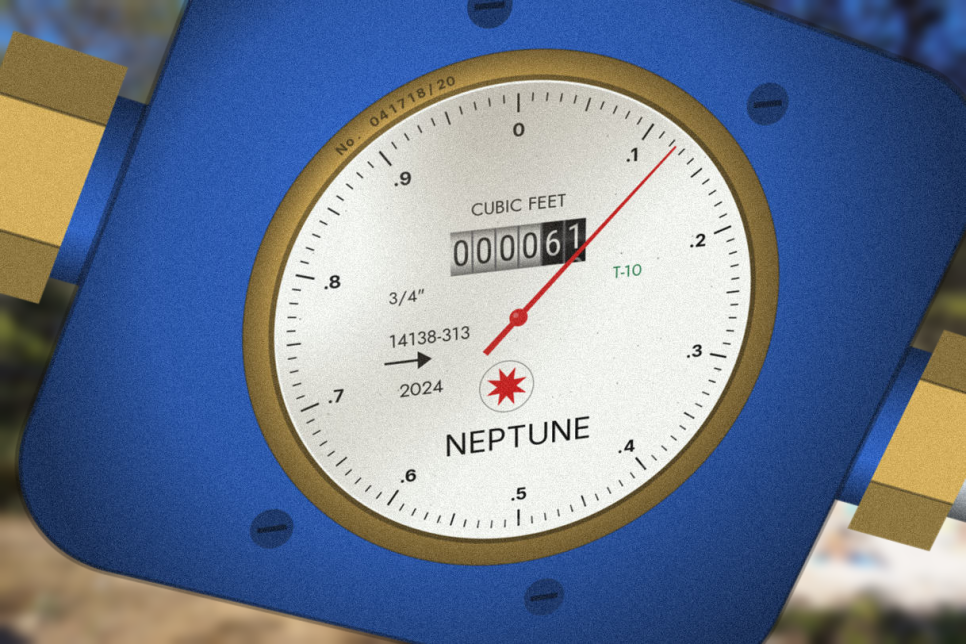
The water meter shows 61.12 ft³
